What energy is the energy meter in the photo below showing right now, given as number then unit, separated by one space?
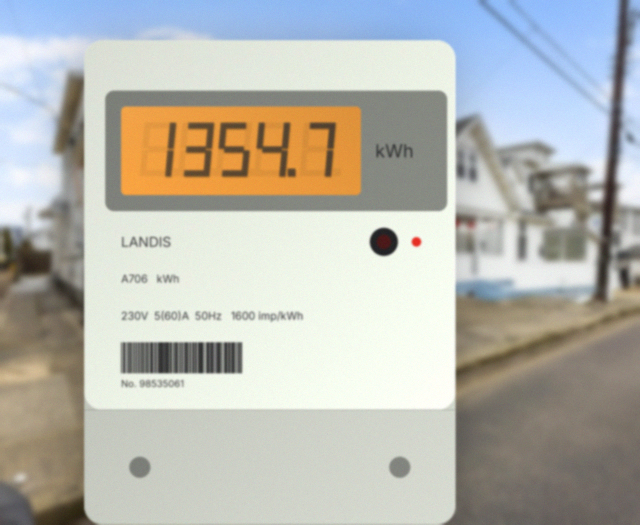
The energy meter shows 1354.7 kWh
